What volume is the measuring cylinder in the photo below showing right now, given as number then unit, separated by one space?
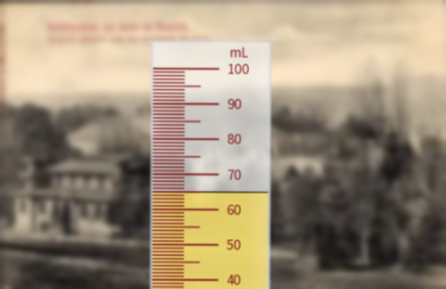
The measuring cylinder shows 65 mL
